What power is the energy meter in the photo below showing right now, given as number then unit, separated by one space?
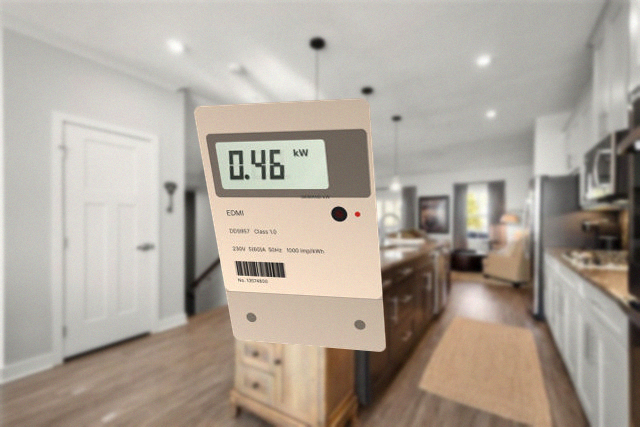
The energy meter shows 0.46 kW
